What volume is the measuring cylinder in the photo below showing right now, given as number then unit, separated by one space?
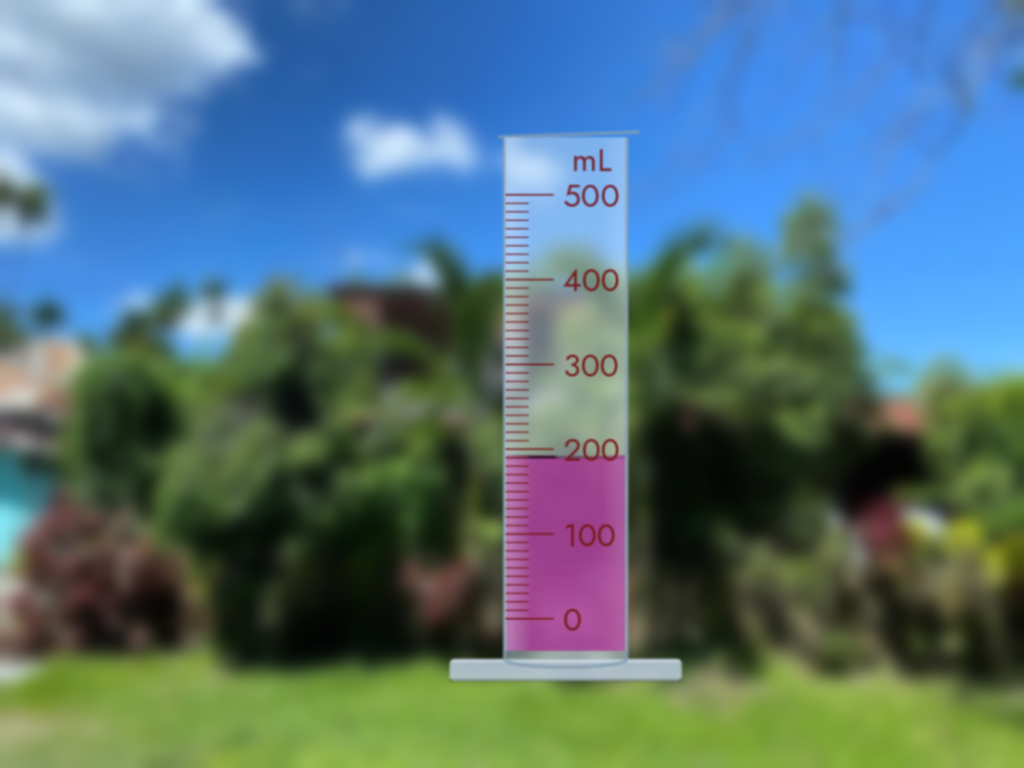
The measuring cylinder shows 190 mL
